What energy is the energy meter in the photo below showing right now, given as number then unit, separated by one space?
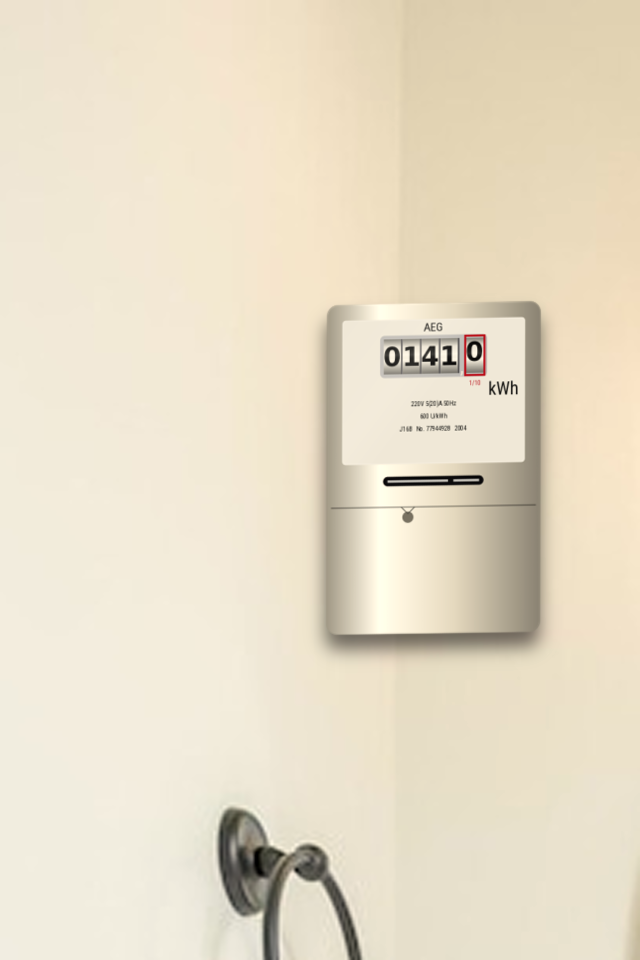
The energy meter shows 141.0 kWh
